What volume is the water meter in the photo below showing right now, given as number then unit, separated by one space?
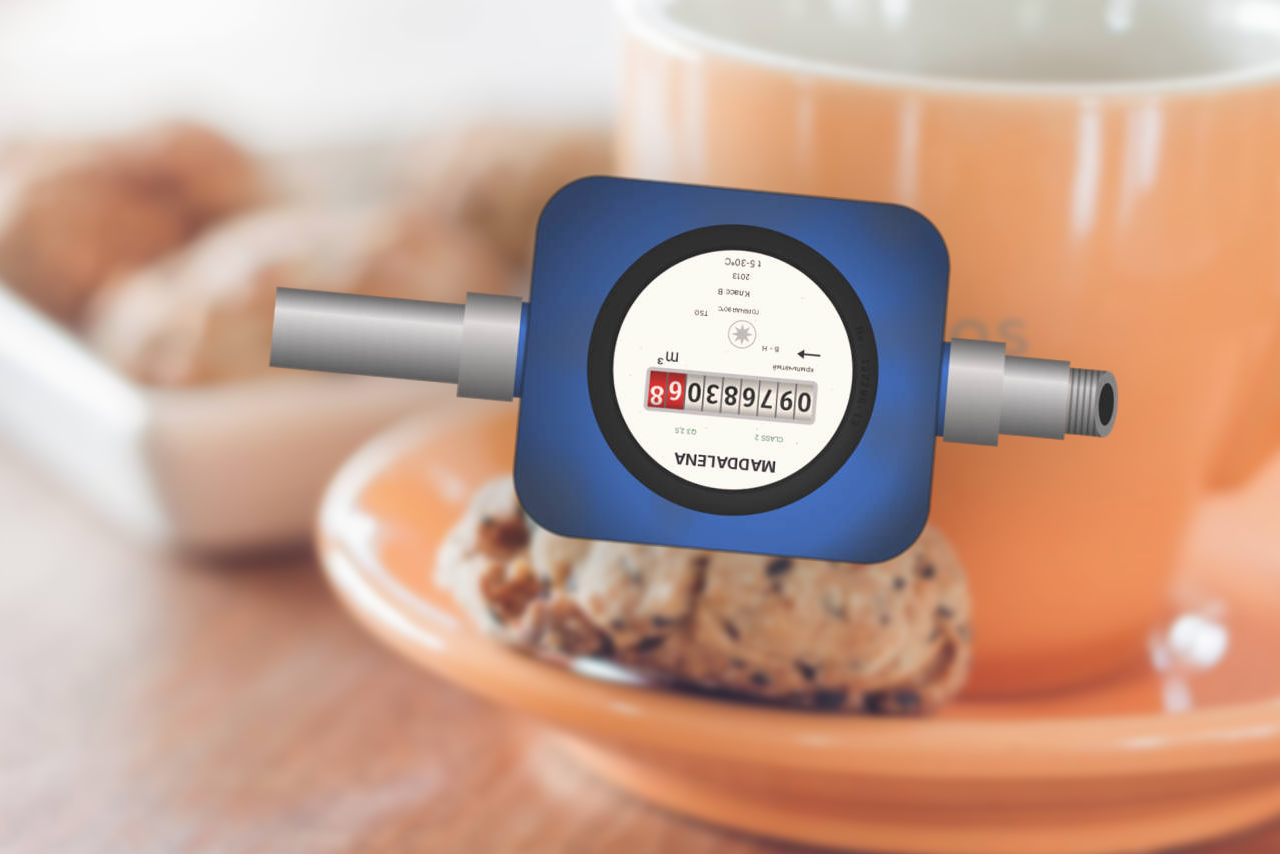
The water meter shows 976830.68 m³
